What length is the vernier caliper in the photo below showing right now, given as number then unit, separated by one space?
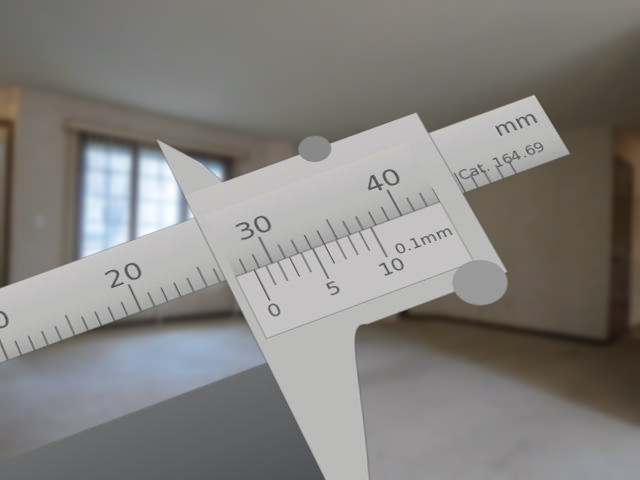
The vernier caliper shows 28.6 mm
